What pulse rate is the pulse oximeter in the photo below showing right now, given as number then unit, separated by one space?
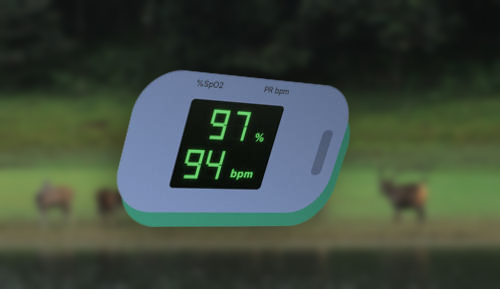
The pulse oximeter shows 94 bpm
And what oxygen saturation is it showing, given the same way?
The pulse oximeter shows 97 %
